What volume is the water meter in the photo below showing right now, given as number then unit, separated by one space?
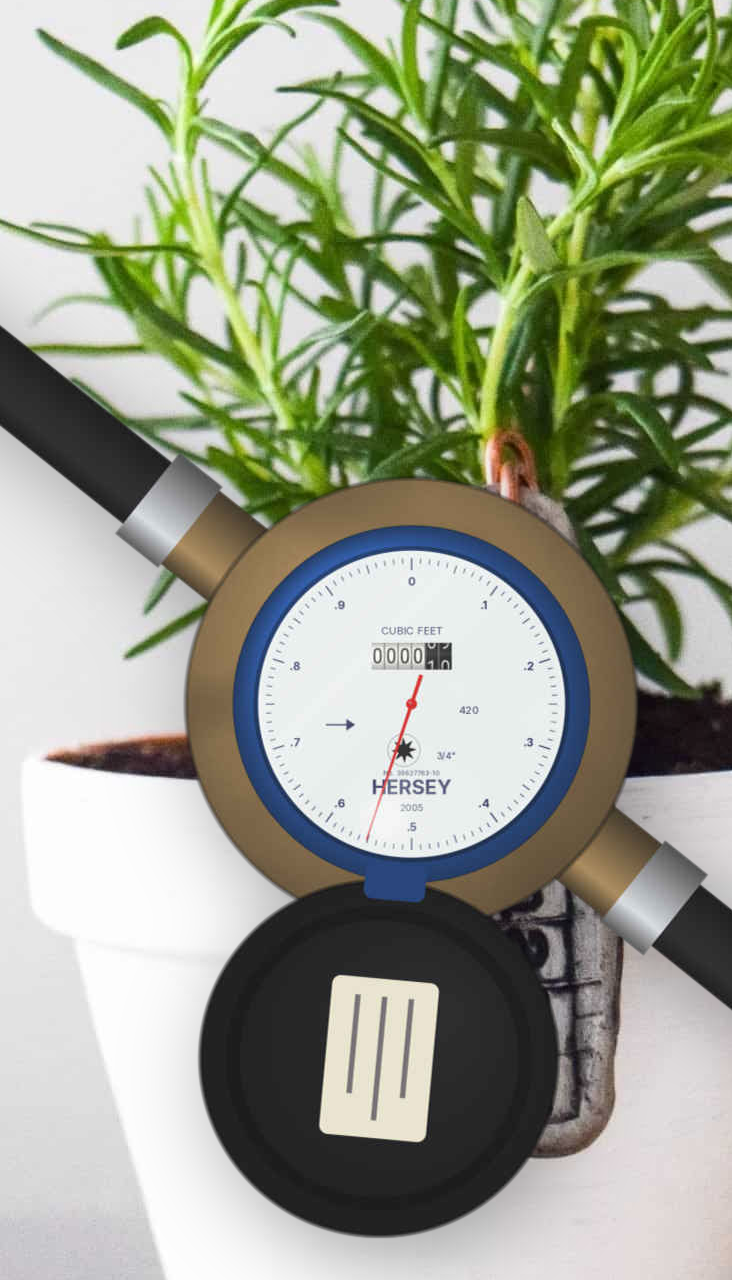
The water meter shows 9.55 ft³
